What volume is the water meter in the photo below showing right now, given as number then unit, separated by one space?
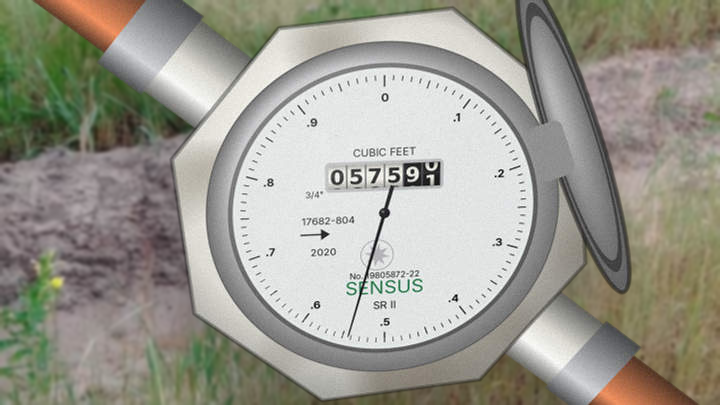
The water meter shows 57590.54 ft³
